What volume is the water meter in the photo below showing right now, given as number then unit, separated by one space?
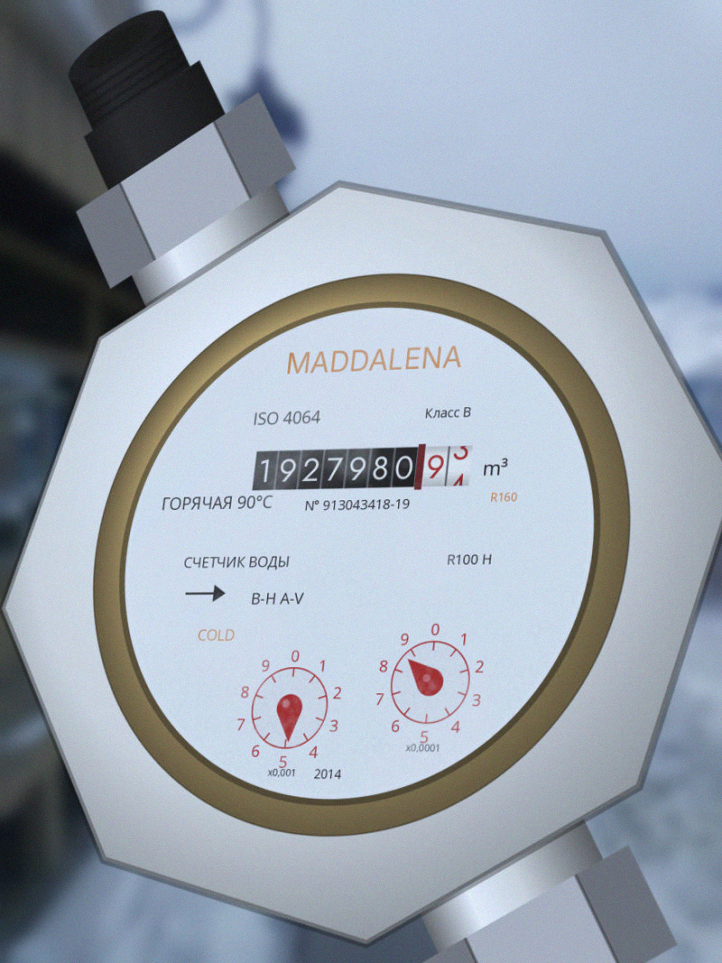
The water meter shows 1927980.9348 m³
